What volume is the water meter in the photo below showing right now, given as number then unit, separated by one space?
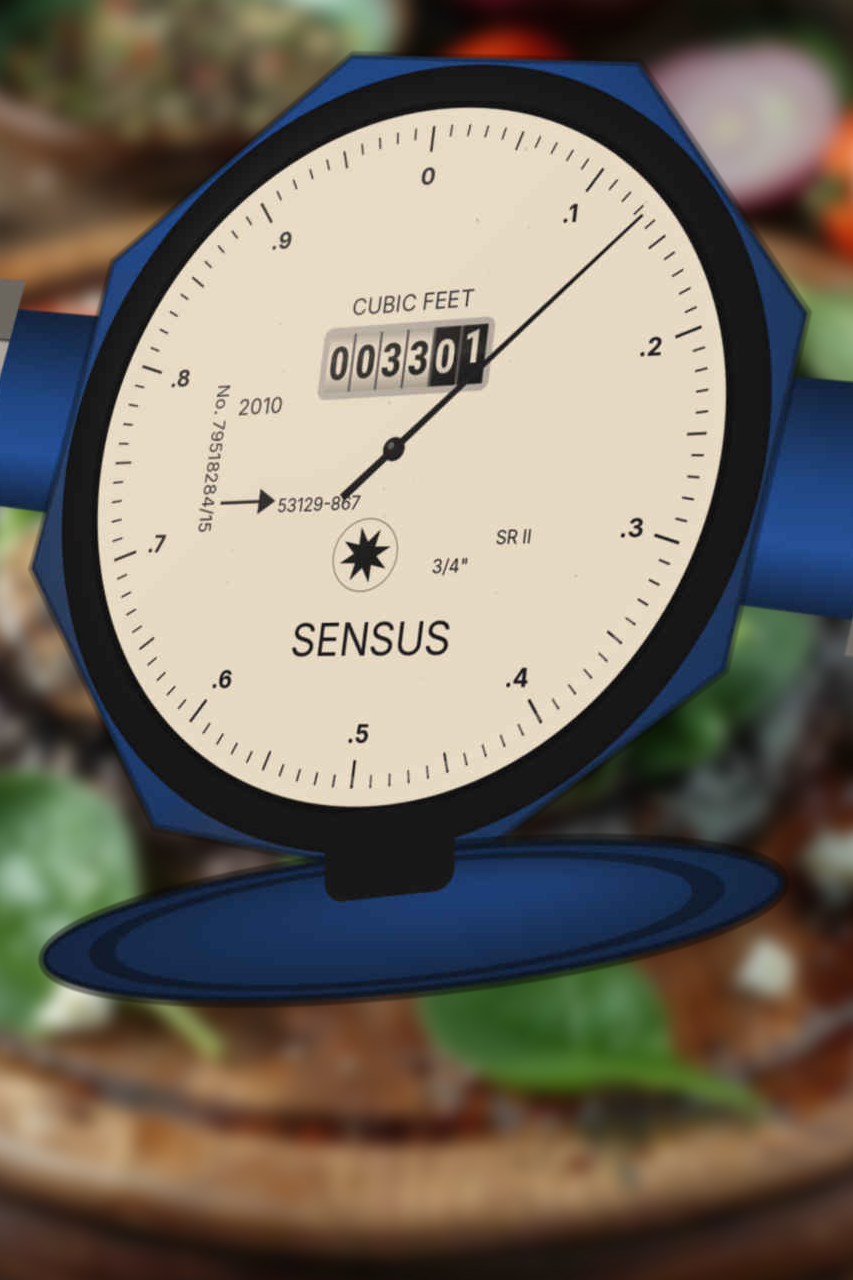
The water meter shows 3301.13 ft³
